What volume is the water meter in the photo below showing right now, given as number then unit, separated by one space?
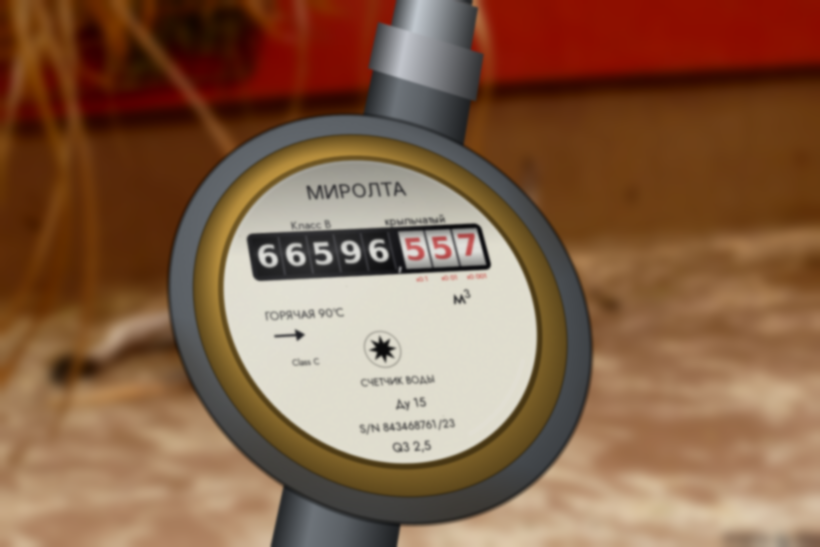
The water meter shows 66596.557 m³
